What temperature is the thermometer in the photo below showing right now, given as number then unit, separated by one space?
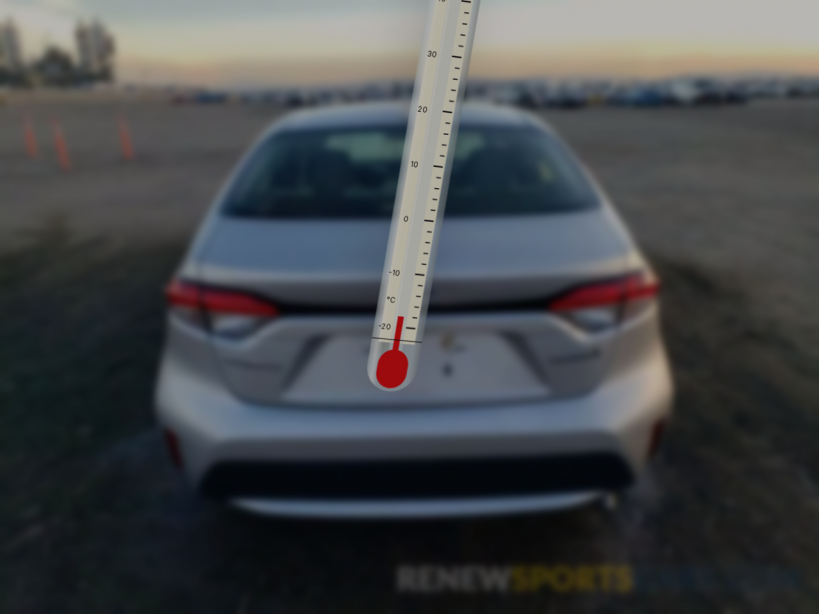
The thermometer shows -18 °C
